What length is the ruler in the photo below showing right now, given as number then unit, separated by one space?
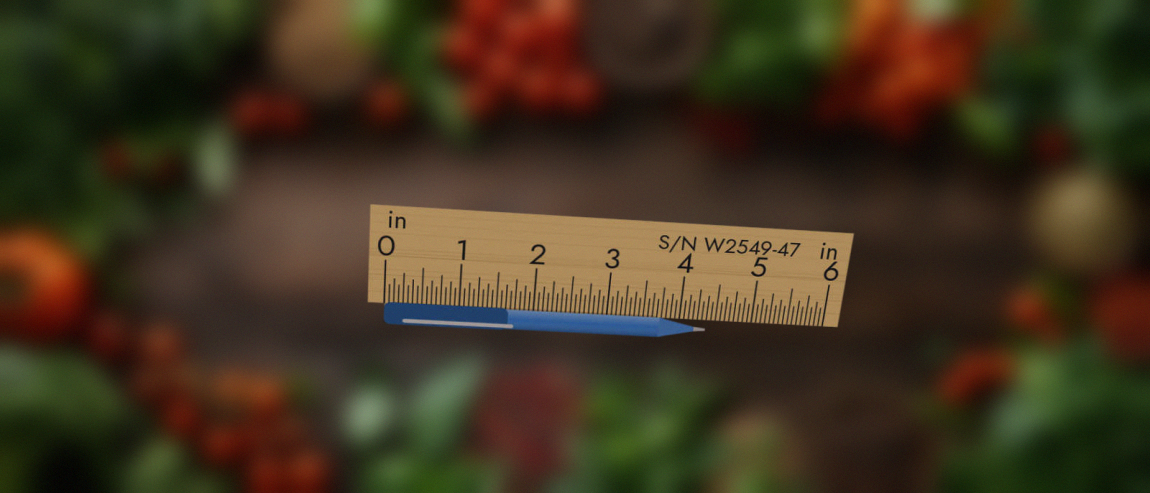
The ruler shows 4.375 in
